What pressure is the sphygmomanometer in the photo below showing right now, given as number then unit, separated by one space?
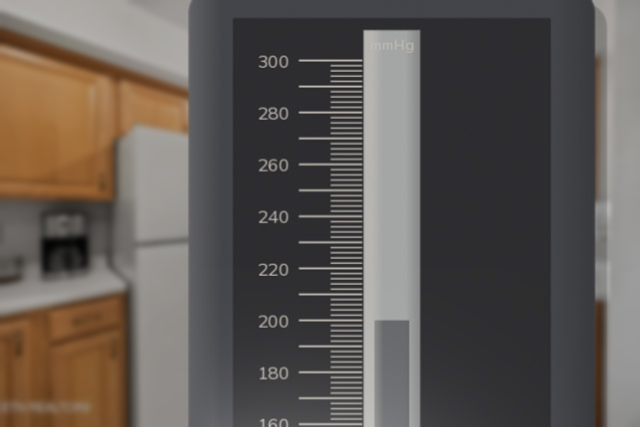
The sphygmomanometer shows 200 mmHg
